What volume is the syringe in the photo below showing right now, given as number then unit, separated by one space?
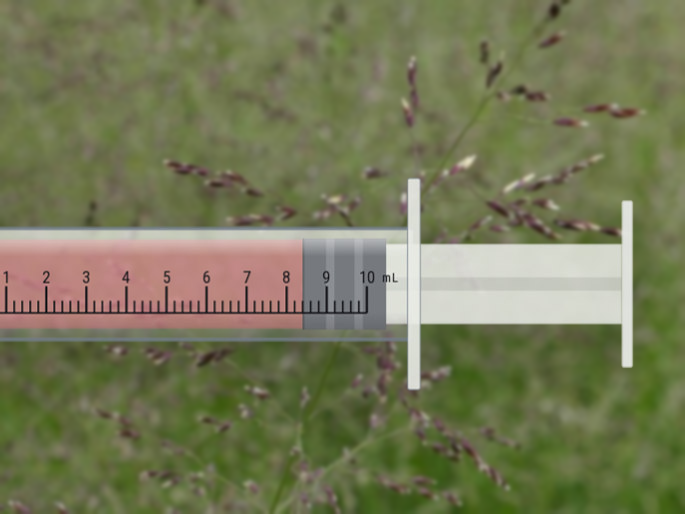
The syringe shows 8.4 mL
